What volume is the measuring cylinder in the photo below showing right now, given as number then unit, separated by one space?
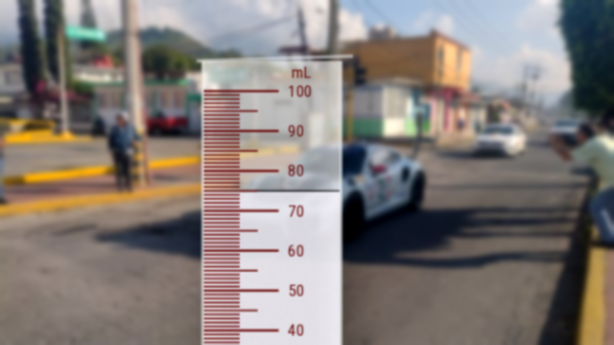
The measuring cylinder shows 75 mL
